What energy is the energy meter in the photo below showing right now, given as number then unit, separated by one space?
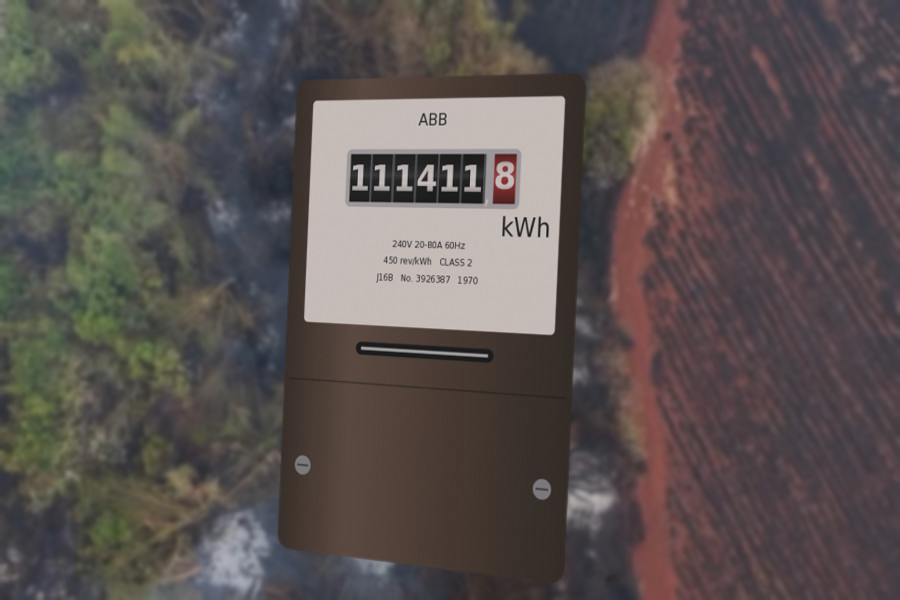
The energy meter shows 111411.8 kWh
